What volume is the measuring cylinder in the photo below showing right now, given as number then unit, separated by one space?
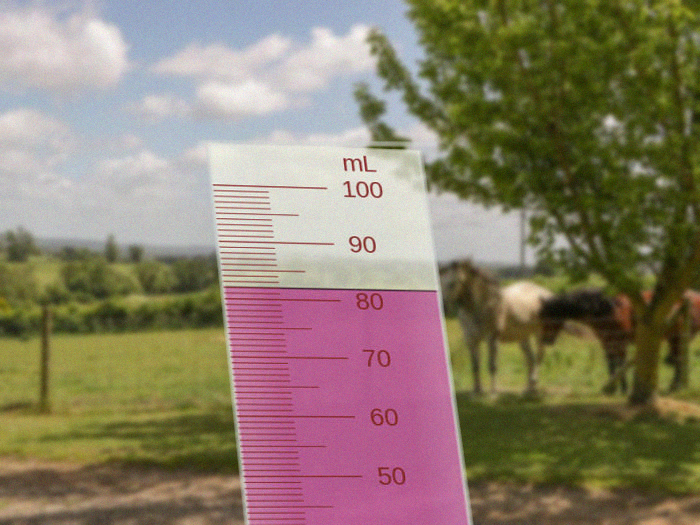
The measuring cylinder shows 82 mL
